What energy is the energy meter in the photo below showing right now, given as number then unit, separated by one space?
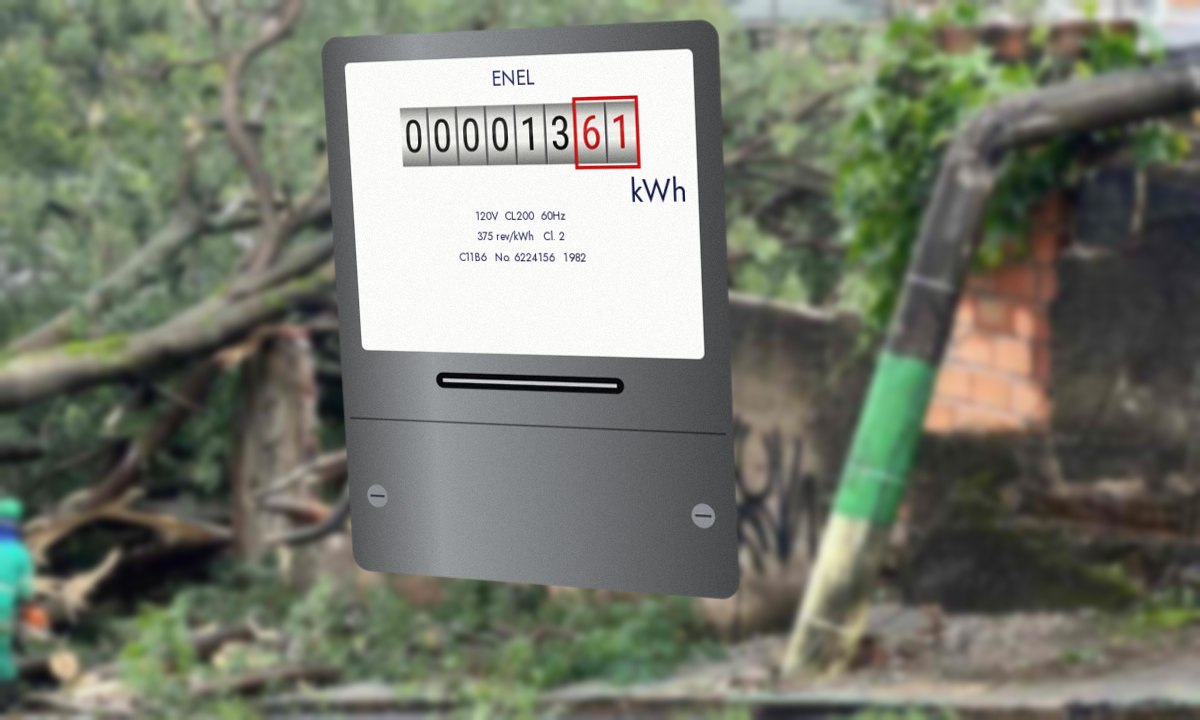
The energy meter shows 13.61 kWh
